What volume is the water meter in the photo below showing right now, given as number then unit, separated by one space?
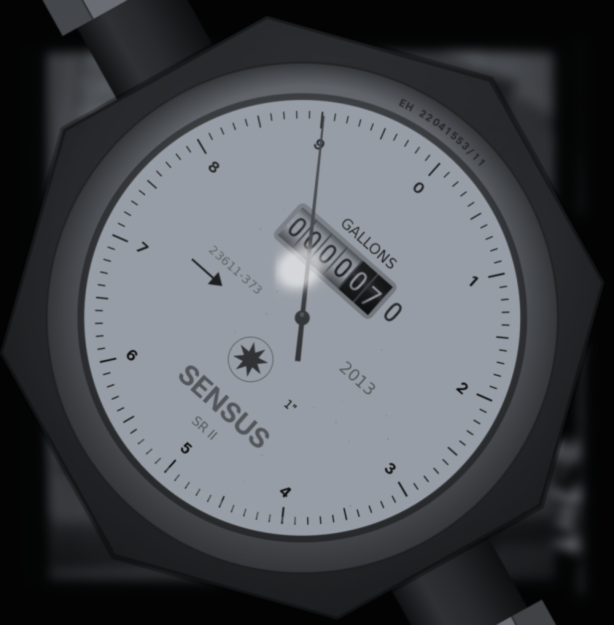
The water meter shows 69.0 gal
